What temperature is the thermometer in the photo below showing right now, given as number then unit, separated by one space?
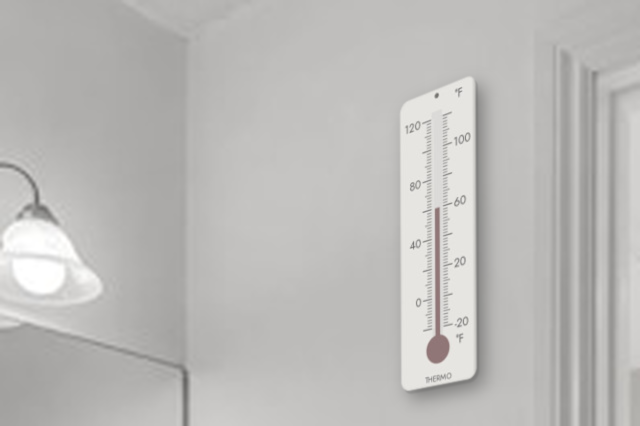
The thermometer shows 60 °F
